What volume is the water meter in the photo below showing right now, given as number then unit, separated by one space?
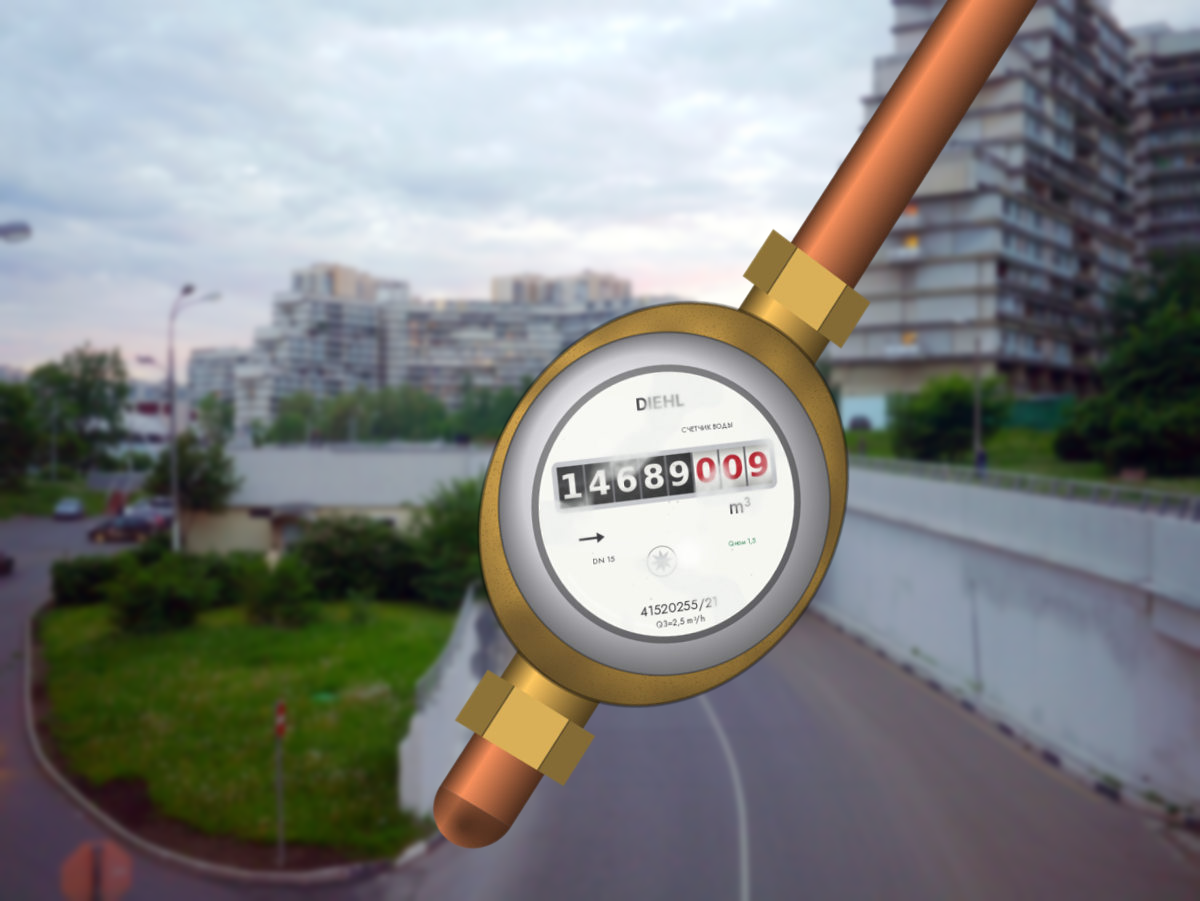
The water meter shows 14689.009 m³
